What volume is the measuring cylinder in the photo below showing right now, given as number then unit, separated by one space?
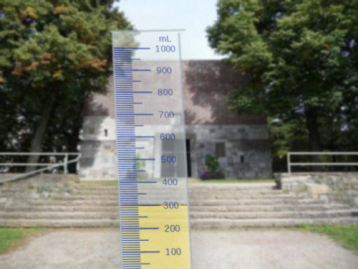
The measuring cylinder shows 300 mL
